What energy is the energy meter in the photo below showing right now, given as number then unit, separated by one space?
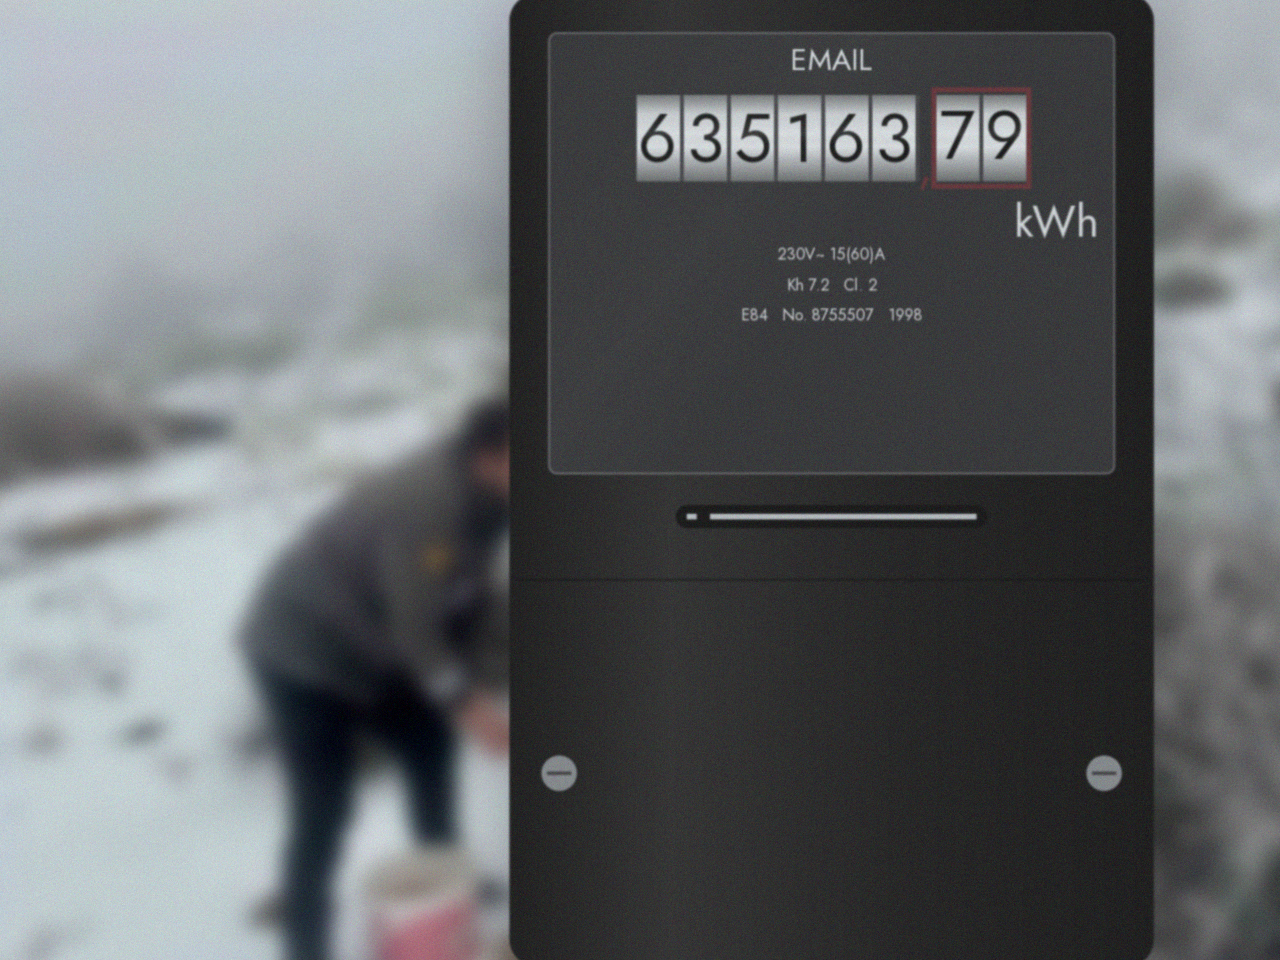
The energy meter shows 635163.79 kWh
